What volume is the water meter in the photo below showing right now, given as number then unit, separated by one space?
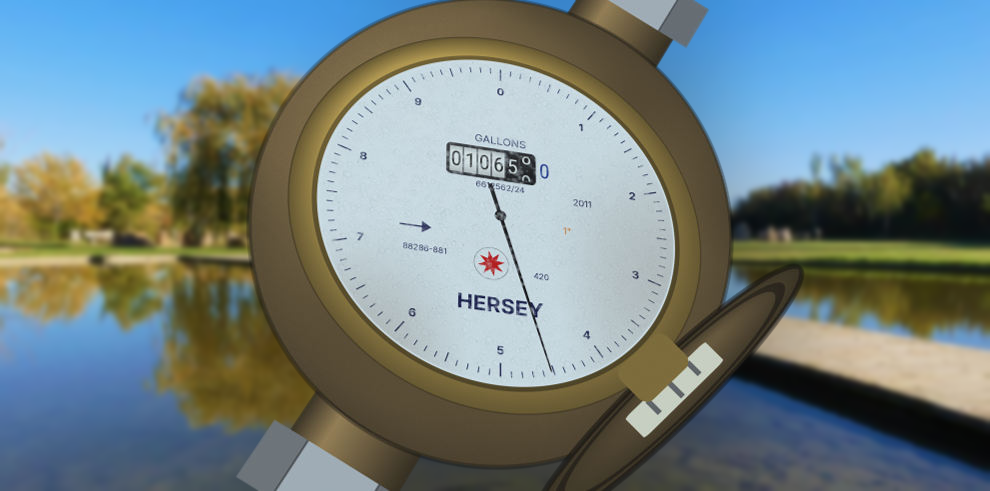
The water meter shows 106584.5 gal
